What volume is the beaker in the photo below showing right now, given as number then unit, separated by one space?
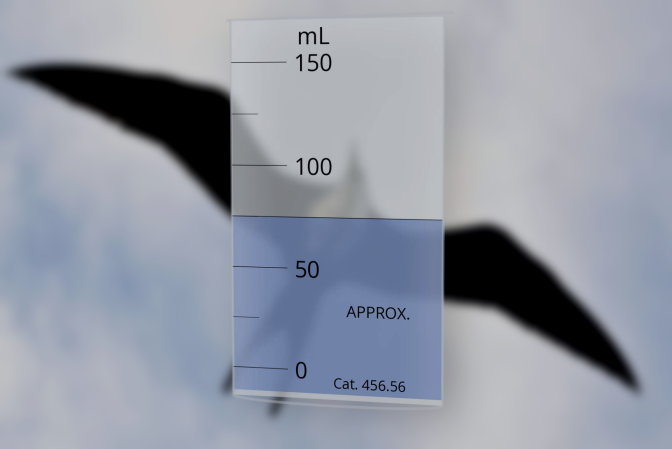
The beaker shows 75 mL
